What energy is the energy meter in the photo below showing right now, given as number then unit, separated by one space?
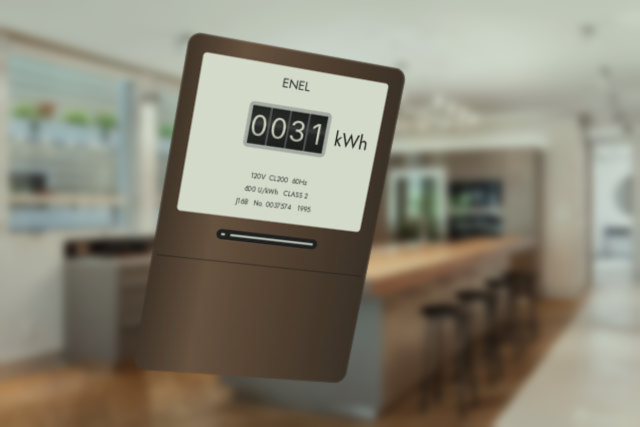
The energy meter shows 31 kWh
